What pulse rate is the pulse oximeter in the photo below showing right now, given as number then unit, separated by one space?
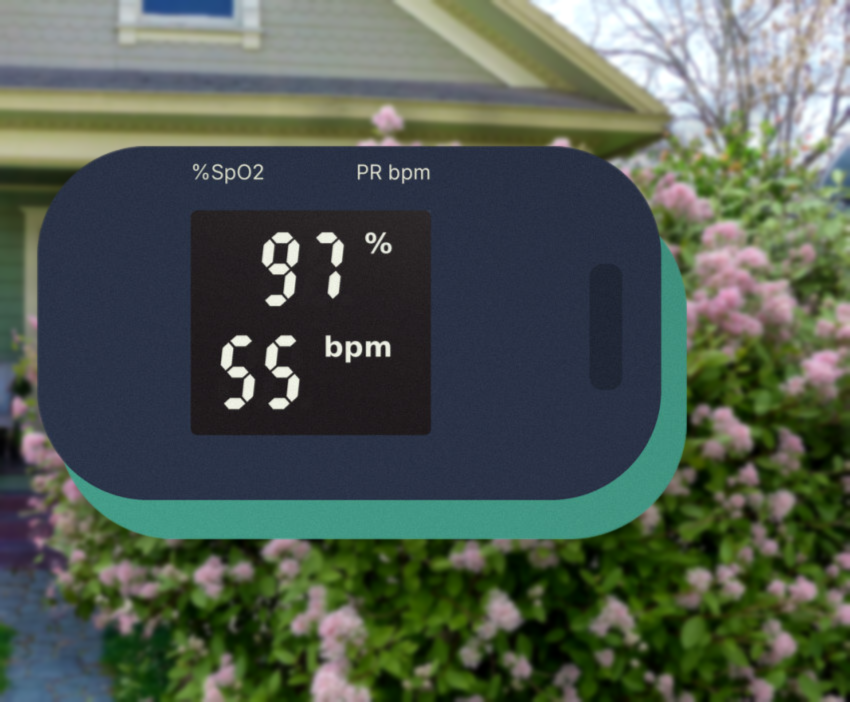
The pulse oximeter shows 55 bpm
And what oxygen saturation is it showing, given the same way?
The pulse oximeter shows 97 %
